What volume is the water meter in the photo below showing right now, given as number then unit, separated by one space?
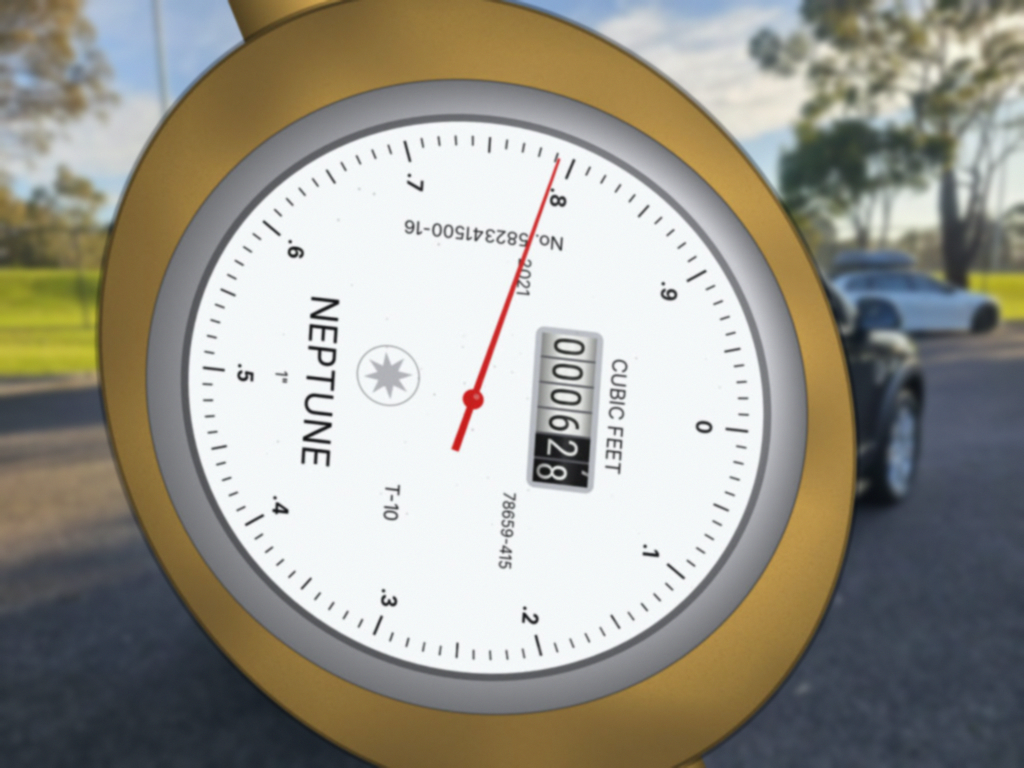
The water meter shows 627.79 ft³
